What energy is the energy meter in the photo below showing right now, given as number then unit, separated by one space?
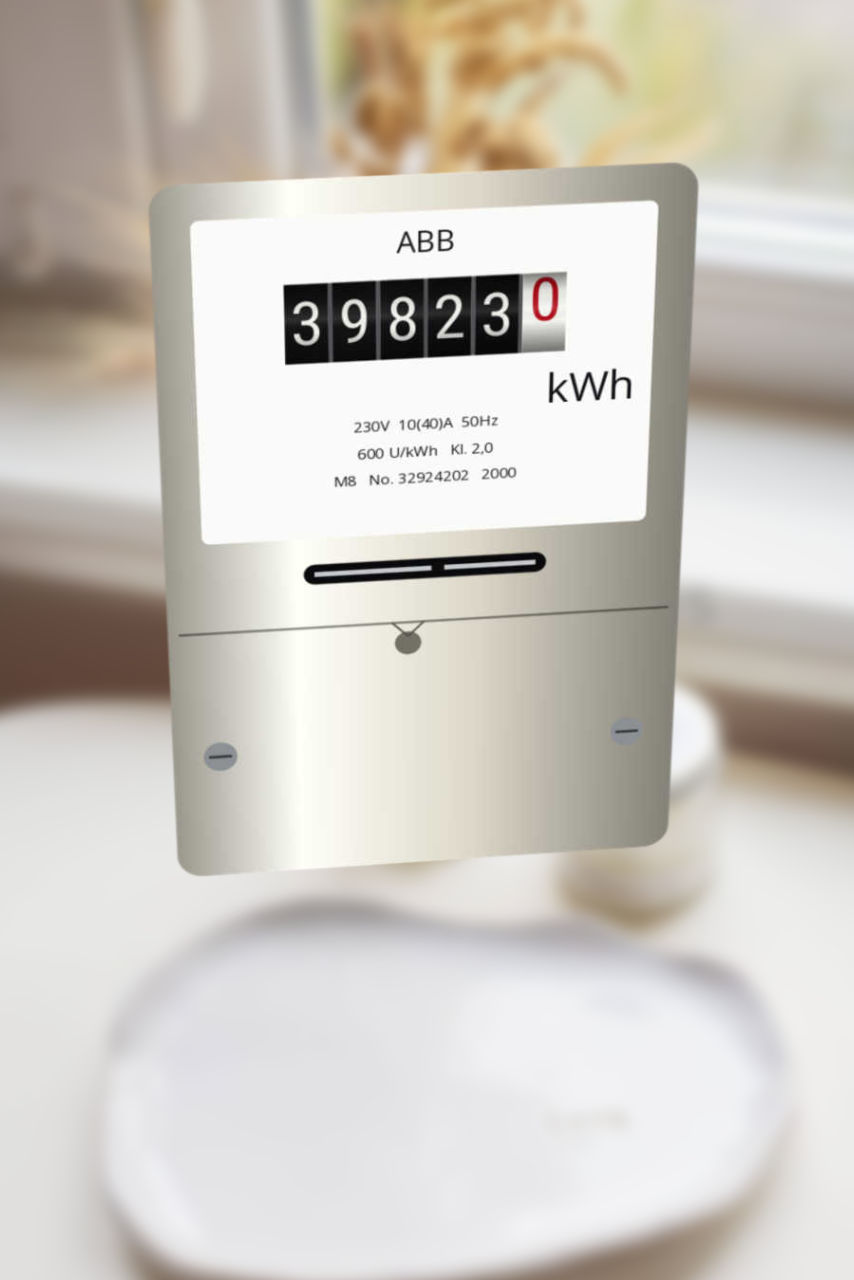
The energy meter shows 39823.0 kWh
